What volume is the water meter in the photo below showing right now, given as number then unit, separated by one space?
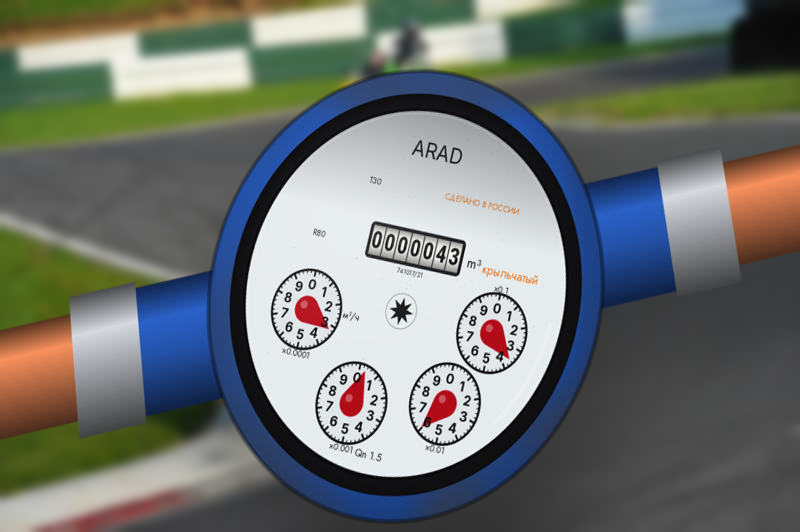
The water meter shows 43.3603 m³
